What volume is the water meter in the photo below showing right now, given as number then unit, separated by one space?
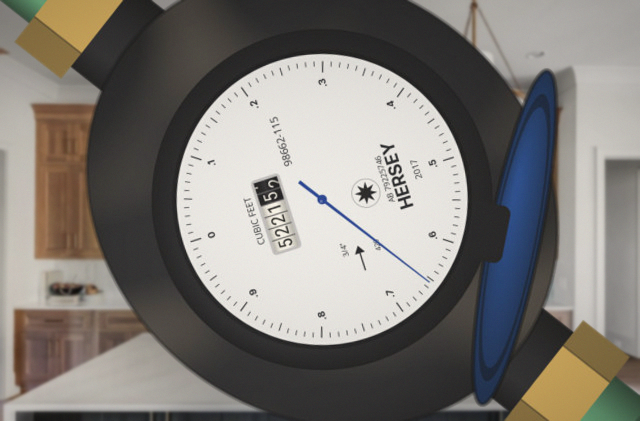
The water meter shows 522151.65 ft³
